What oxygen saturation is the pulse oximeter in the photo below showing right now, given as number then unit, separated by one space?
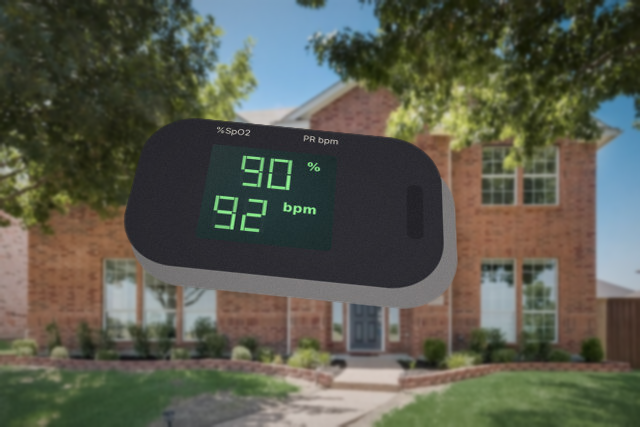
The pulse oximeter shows 90 %
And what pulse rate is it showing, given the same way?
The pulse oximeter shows 92 bpm
